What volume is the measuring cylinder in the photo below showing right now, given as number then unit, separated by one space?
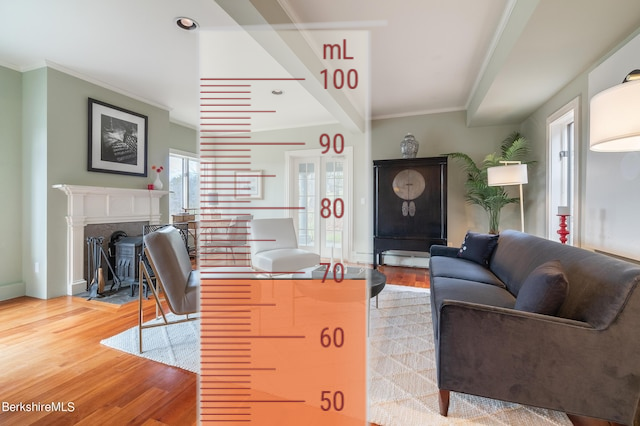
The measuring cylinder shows 69 mL
